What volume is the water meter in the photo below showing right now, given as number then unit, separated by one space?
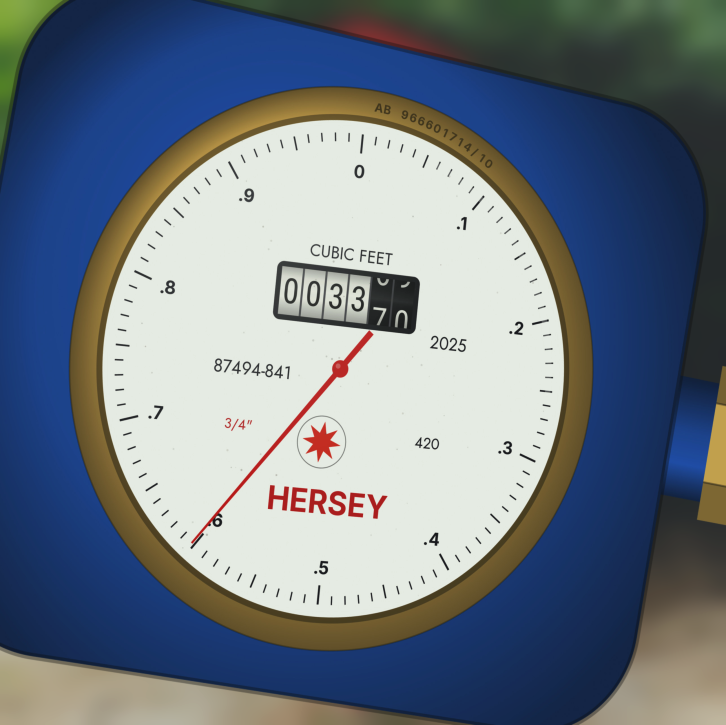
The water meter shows 3369.60 ft³
